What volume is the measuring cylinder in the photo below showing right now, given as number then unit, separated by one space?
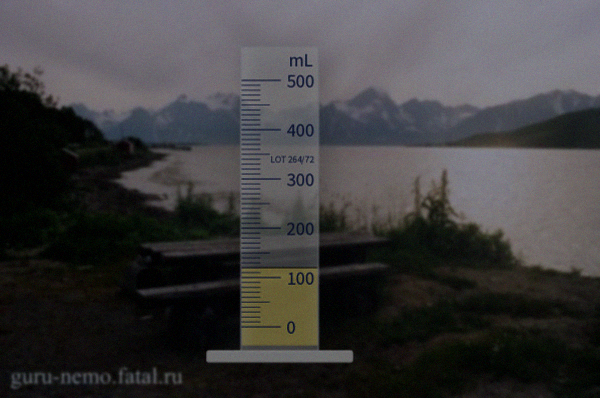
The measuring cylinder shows 120 mL
